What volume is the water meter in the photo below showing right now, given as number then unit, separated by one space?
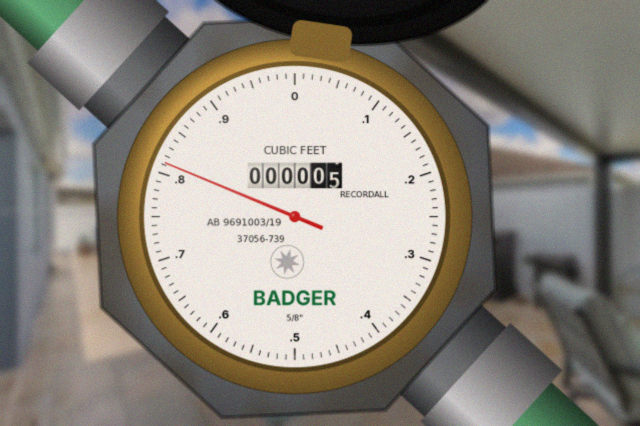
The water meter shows 4.81 ft³
